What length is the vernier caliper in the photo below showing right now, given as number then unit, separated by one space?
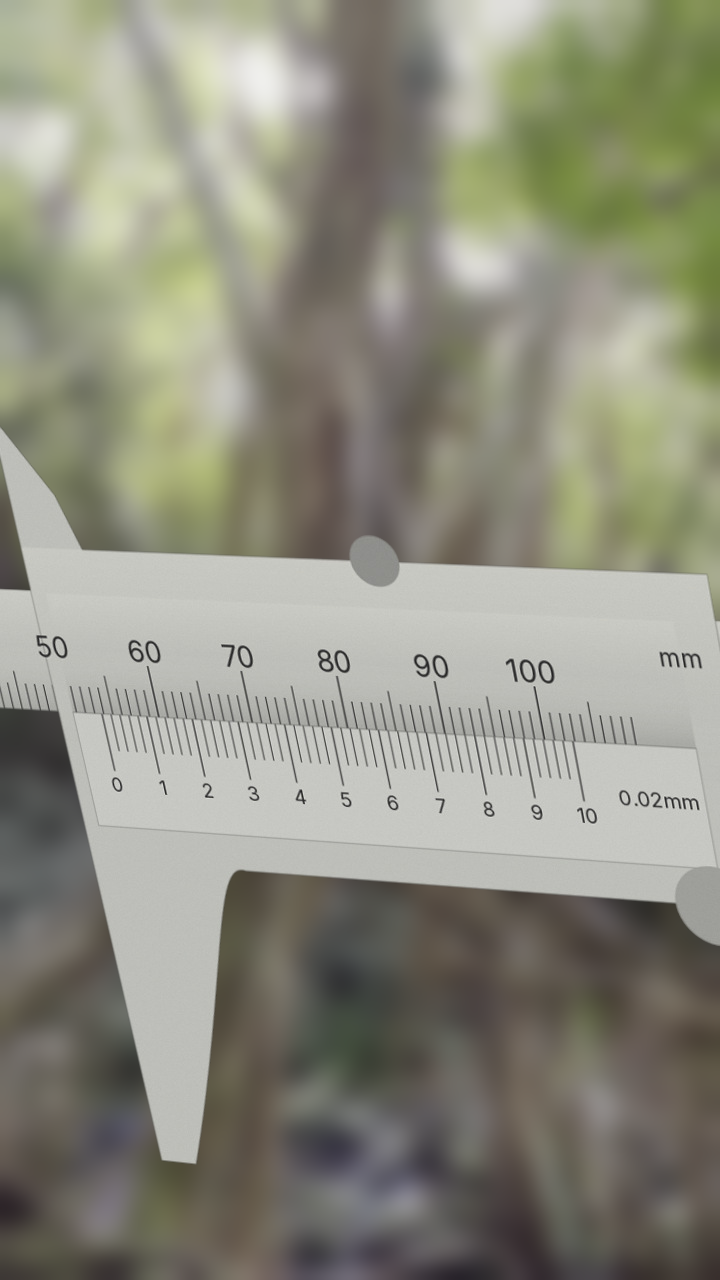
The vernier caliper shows 53.8 mm
